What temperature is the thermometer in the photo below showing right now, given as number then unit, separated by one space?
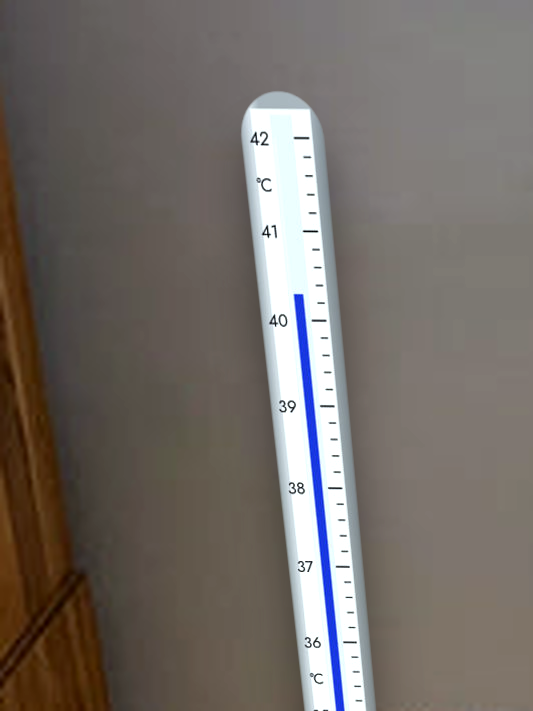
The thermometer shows 40.3 °C
